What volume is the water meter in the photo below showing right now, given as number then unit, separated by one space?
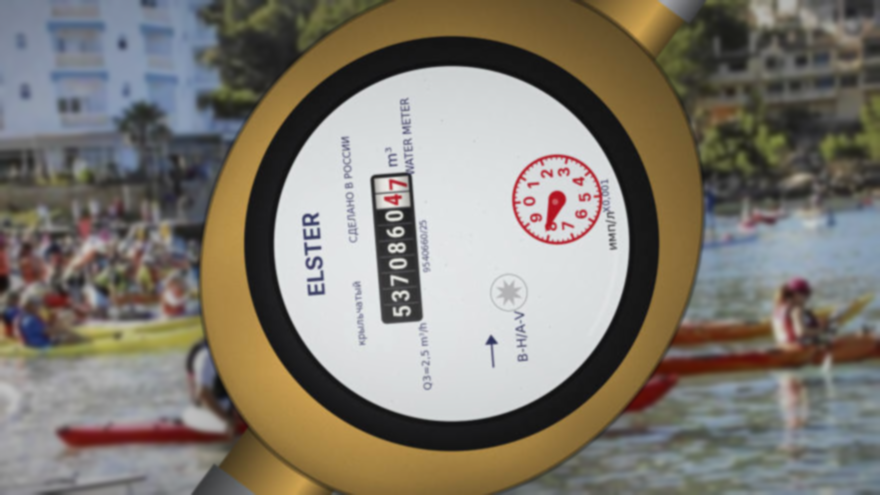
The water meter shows 5370860.468 m³
